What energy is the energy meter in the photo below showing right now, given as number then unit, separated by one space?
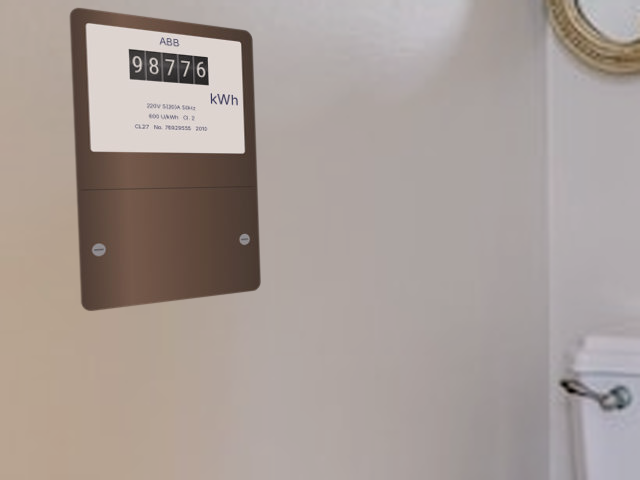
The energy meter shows 98776 kWh
